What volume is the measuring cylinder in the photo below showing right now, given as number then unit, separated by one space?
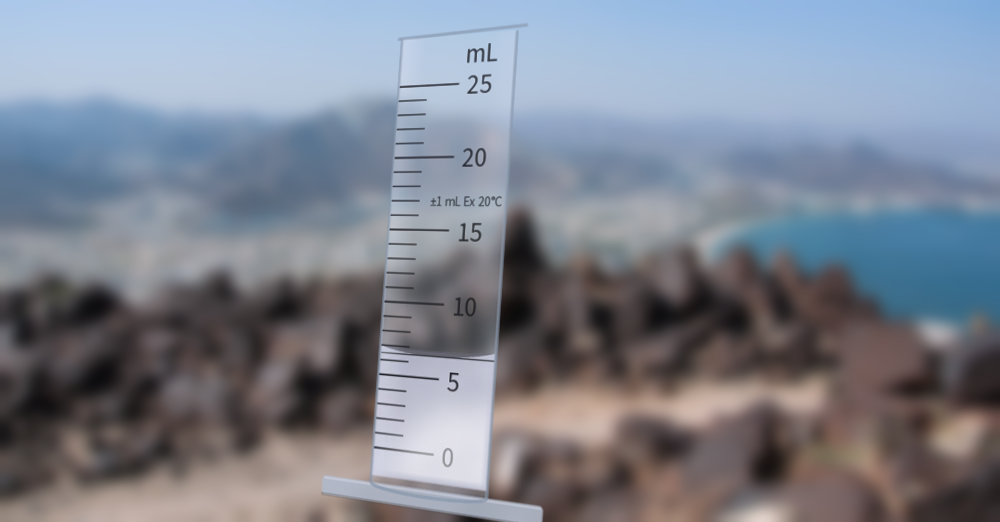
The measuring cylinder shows 6.5 mL
